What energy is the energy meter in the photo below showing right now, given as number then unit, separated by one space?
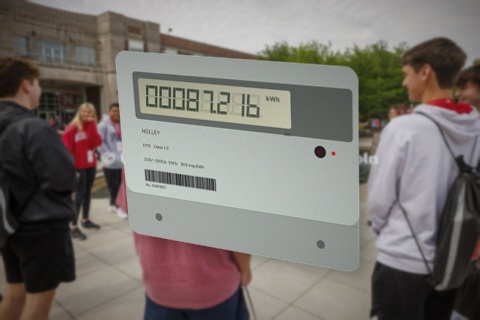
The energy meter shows 87.216 kWh
